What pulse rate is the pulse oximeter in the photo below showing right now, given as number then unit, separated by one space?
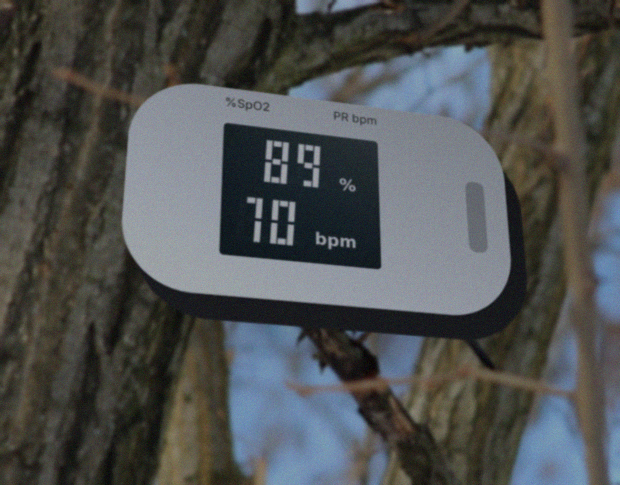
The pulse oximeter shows 70 bpm
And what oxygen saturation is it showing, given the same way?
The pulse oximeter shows 89 %
